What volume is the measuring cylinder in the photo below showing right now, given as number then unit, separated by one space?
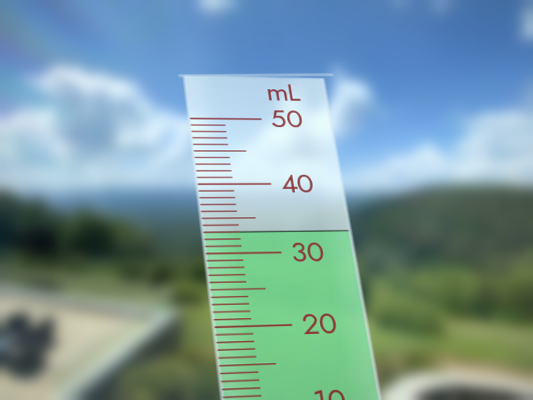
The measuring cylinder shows 33 mL
